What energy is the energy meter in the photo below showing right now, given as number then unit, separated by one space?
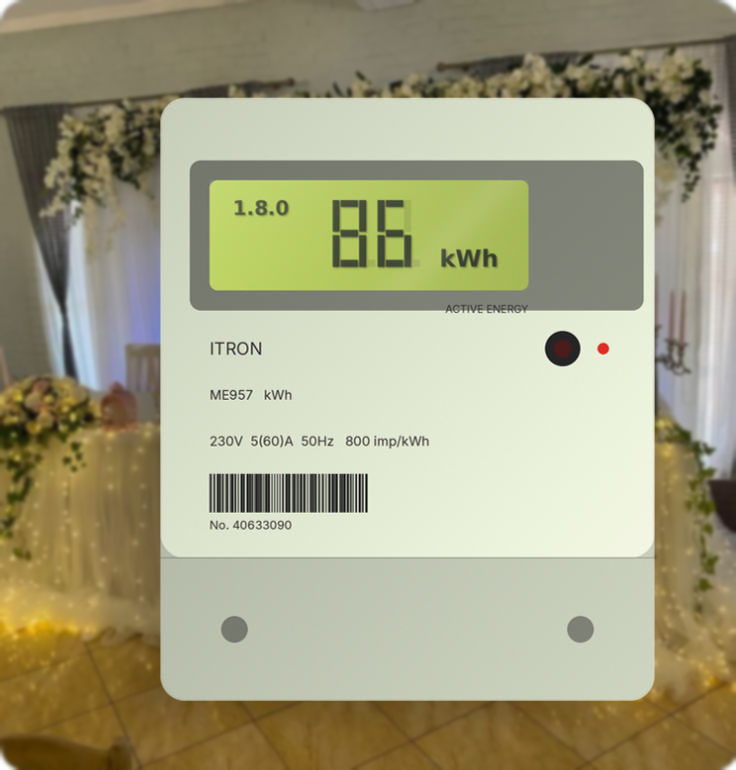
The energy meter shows 86 kWh
